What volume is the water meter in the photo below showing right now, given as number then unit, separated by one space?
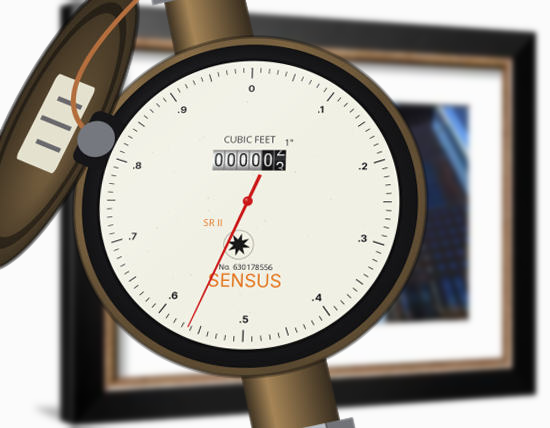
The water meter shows 2.56 ft³
